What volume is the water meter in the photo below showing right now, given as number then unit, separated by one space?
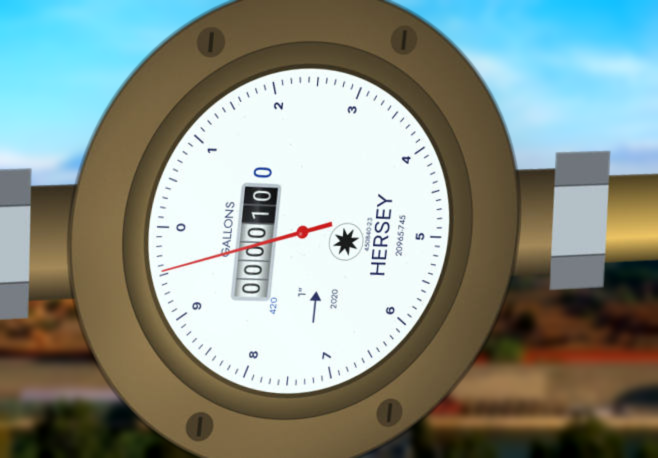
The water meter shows 99.5 gal
